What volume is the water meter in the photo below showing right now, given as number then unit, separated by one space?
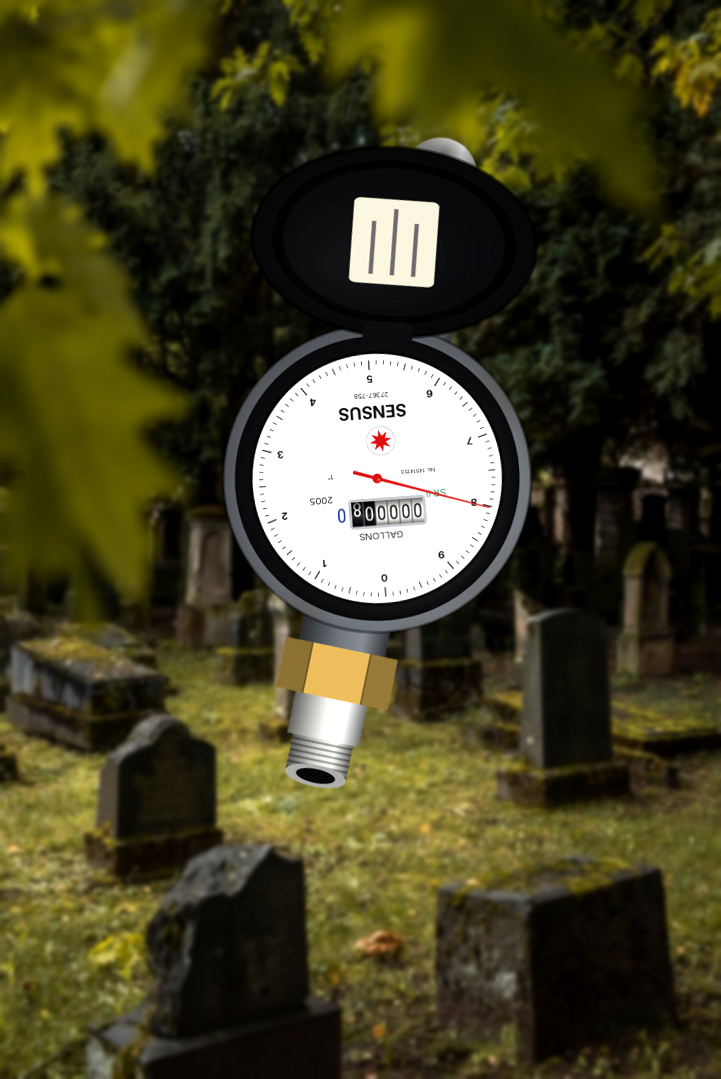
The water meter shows 78.0 gal
